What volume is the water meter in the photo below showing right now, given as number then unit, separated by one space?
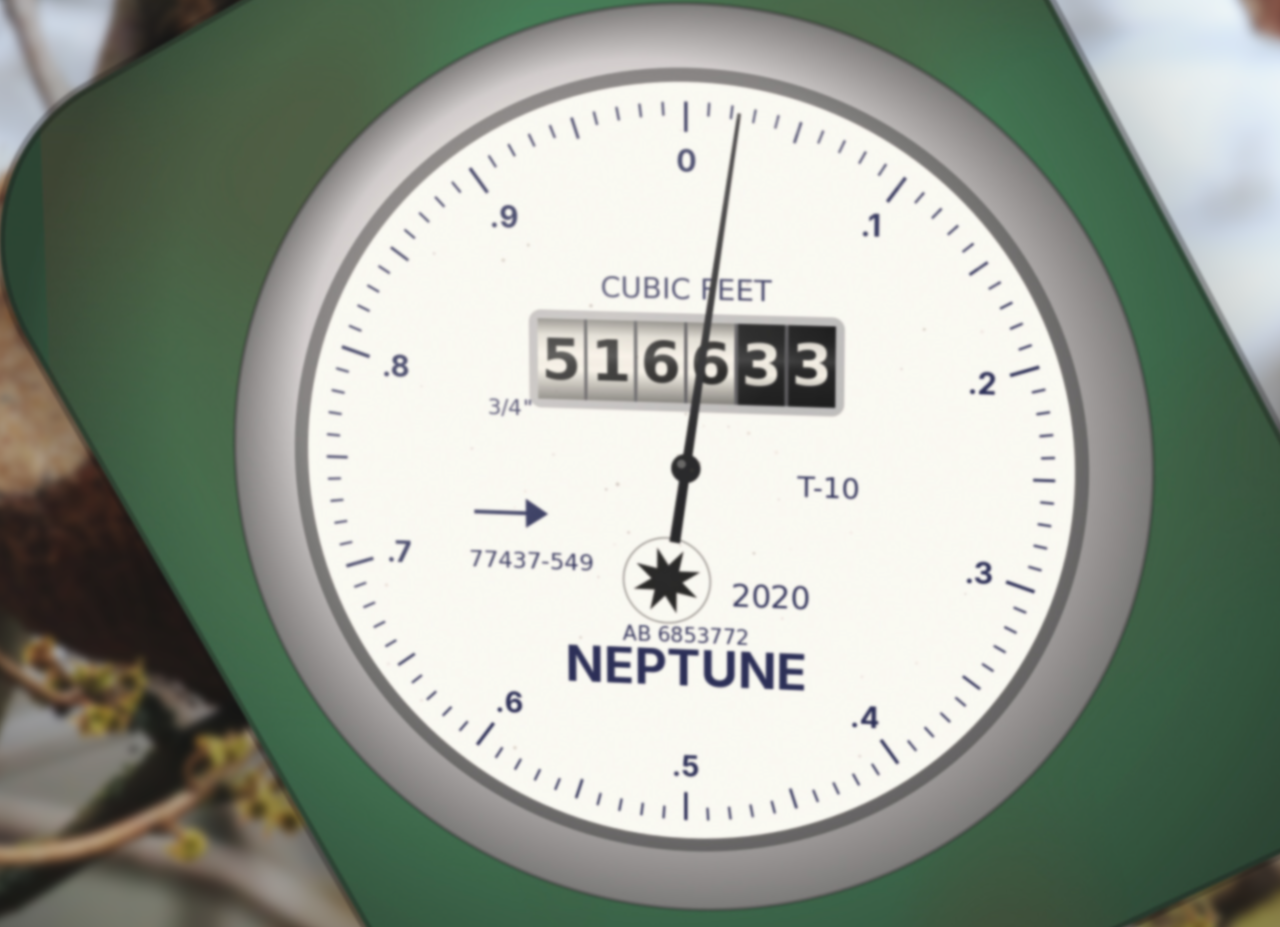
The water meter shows 516633.02 ft³
